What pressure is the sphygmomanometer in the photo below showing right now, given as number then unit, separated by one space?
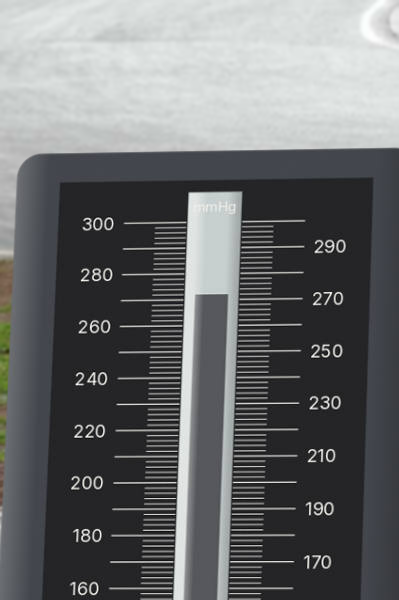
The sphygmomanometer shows 272 mmHg
